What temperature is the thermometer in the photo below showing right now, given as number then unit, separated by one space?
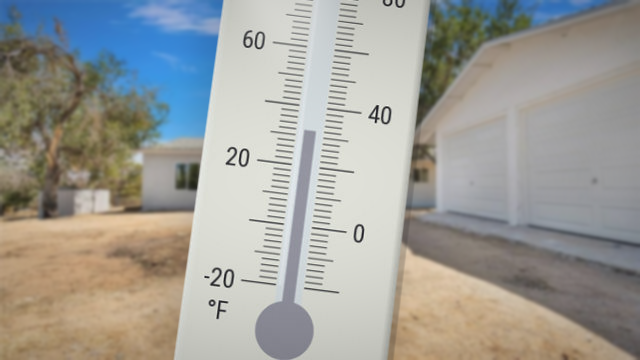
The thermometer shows 32 °F
